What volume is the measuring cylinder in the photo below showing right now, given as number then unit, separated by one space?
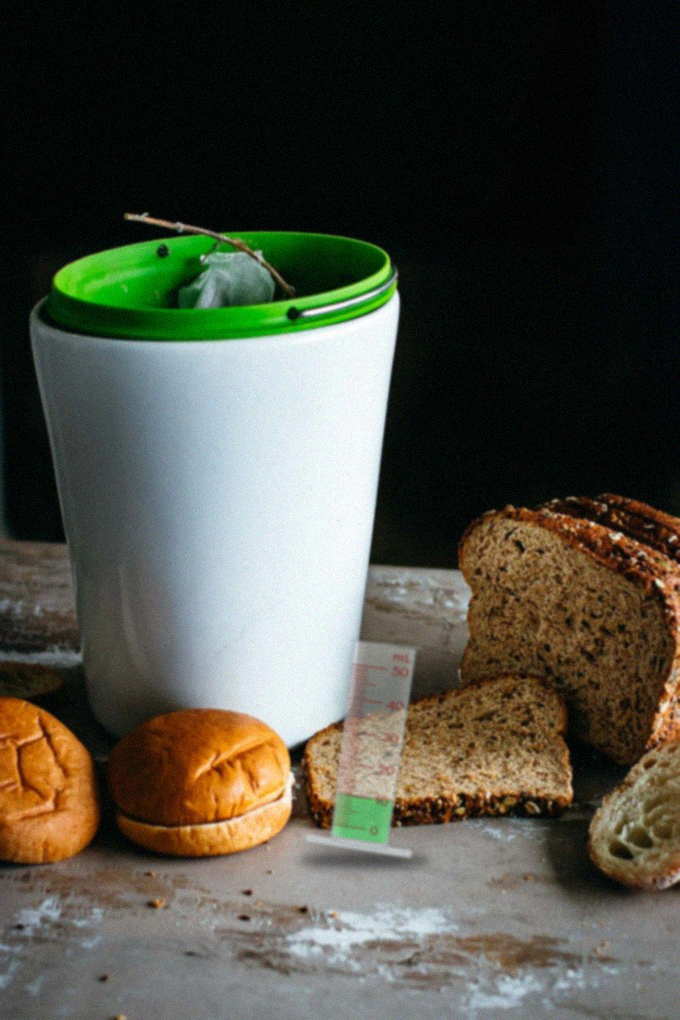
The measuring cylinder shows 10 mL
